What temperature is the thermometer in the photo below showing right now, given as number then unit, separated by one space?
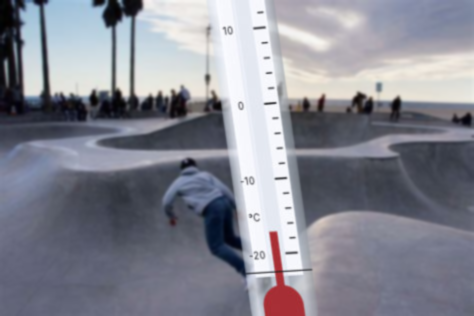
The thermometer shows -17 °C
